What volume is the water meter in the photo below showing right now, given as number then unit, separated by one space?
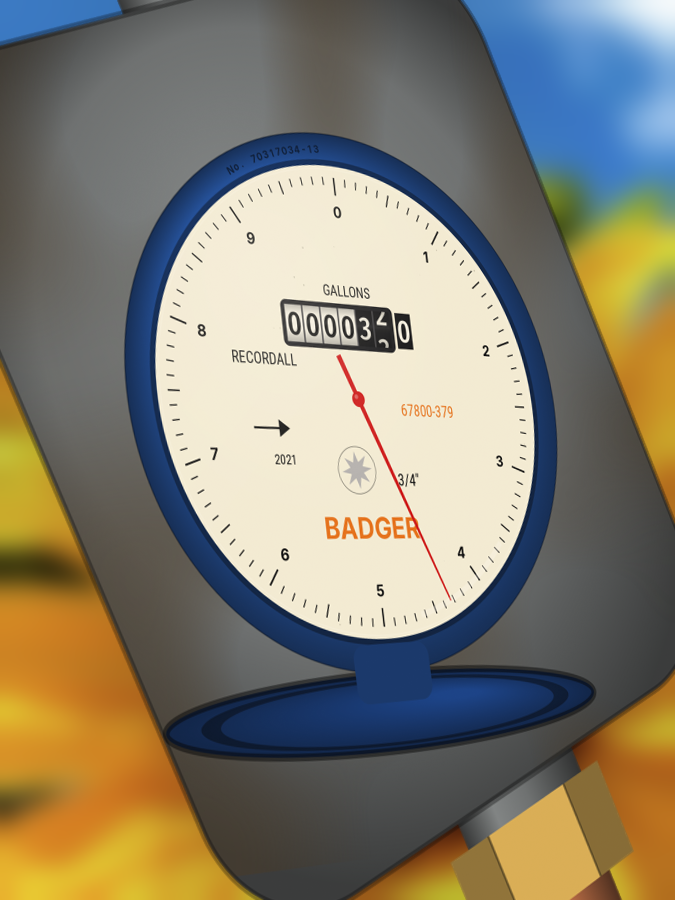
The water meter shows 324.3 gal
